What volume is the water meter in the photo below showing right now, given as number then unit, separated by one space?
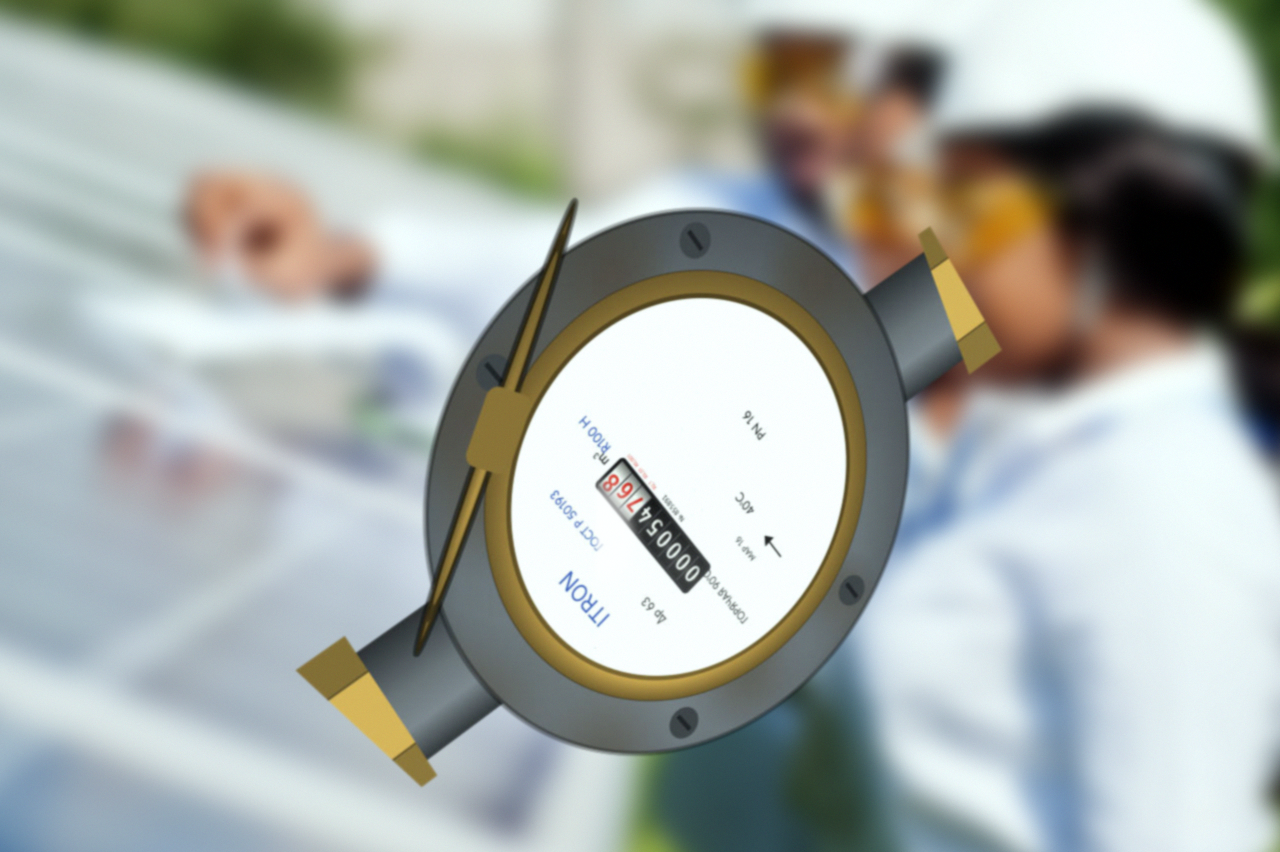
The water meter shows 54.768 m³
